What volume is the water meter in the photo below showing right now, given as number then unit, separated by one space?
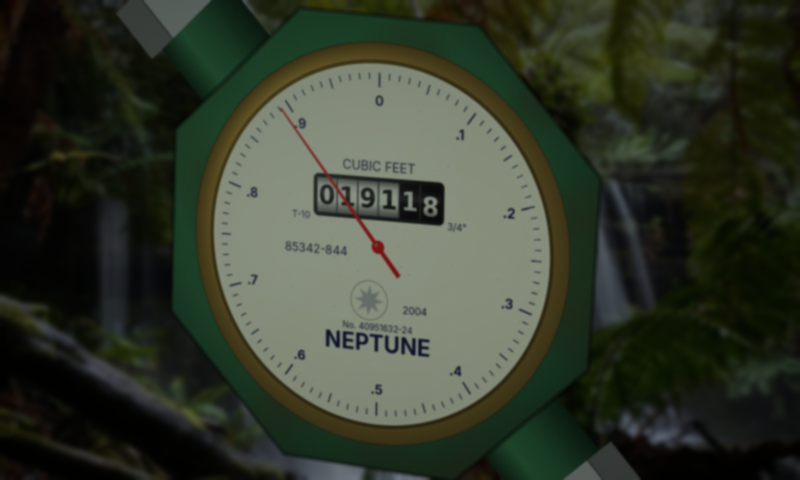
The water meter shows 19117.89 ft³
